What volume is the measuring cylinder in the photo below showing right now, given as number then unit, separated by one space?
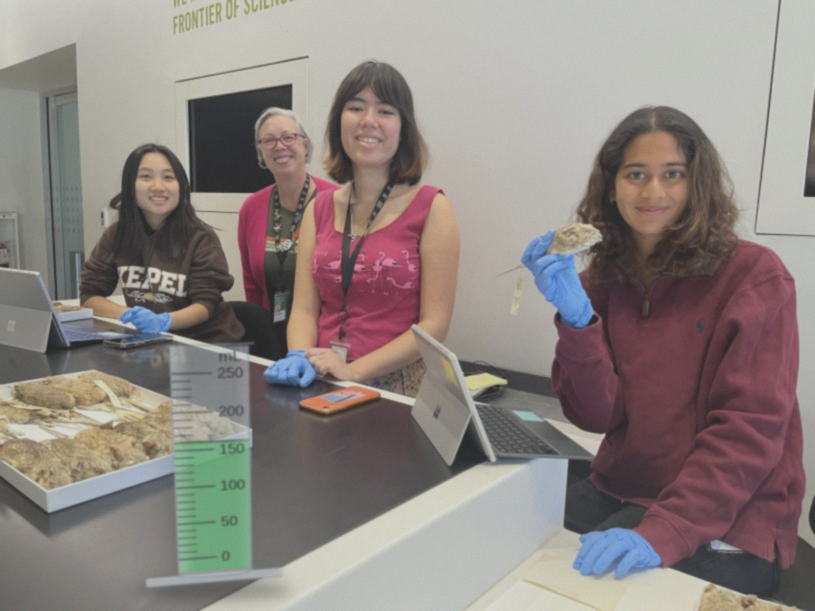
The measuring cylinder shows 160 mL
